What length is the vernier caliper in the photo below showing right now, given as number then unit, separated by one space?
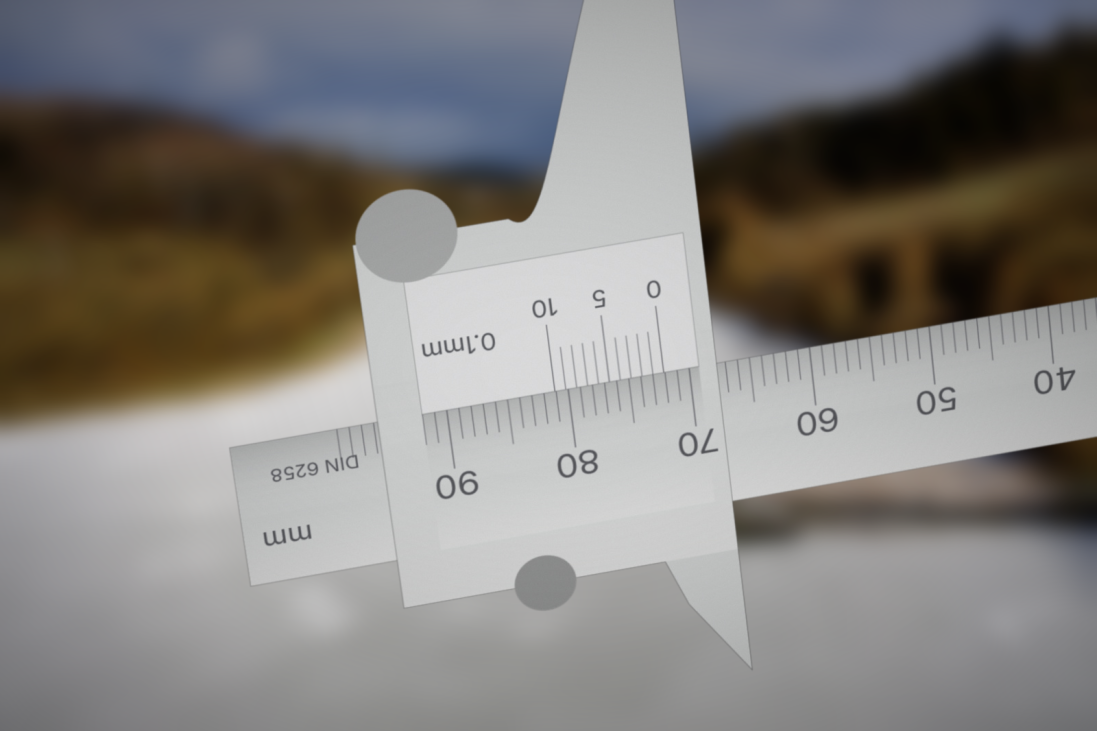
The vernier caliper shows 72.1 mm
